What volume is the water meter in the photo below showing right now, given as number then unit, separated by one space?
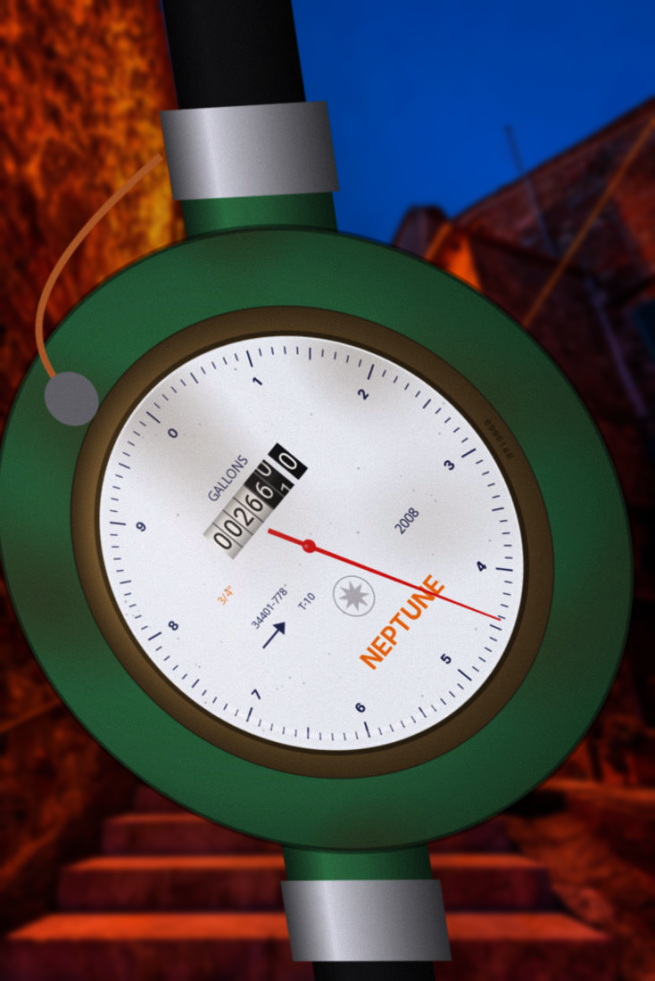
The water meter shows 26604.4 gal
